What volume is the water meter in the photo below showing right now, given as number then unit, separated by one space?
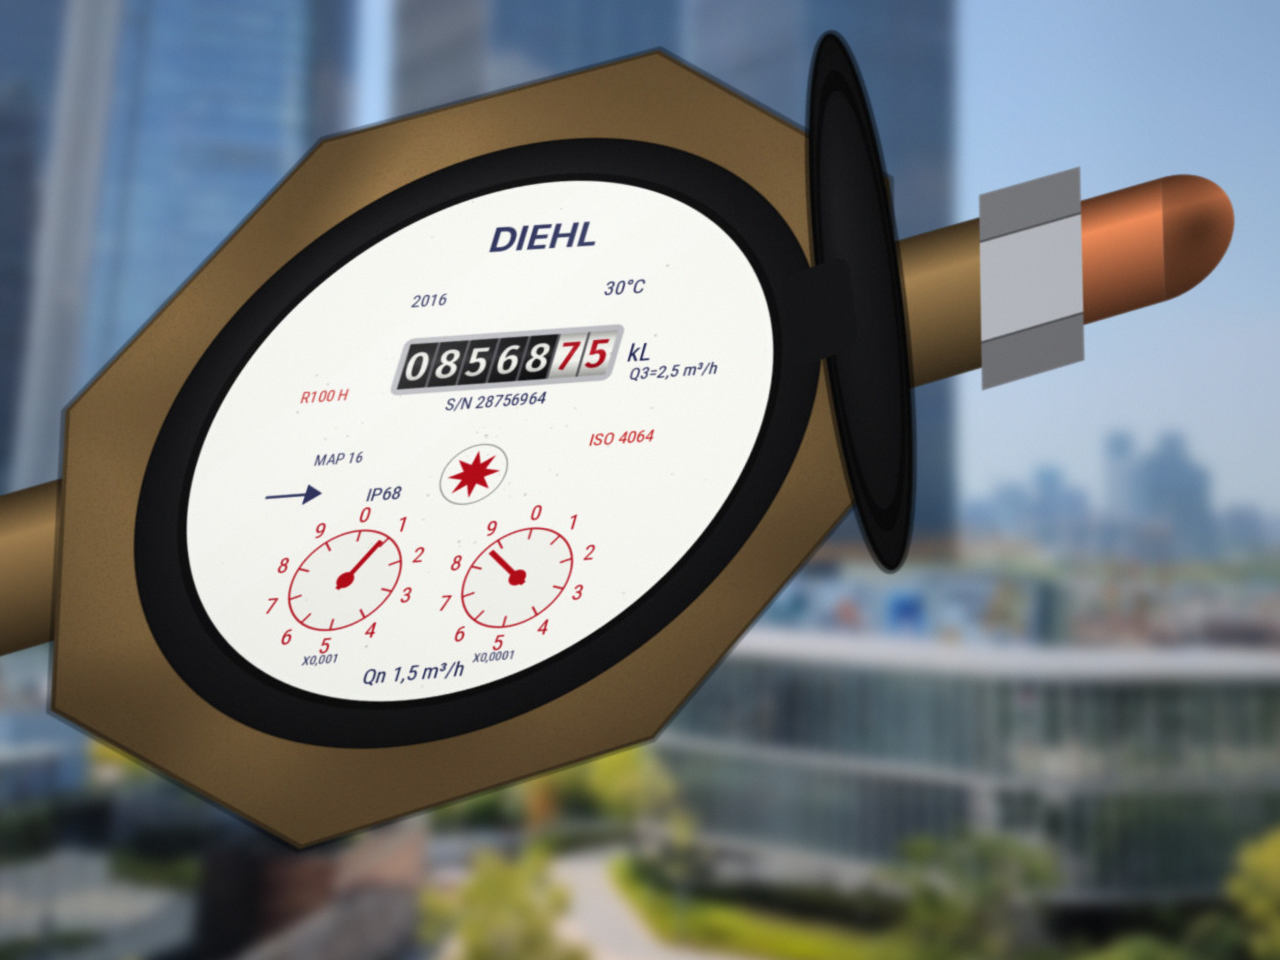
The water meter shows 8568.7508 kL
